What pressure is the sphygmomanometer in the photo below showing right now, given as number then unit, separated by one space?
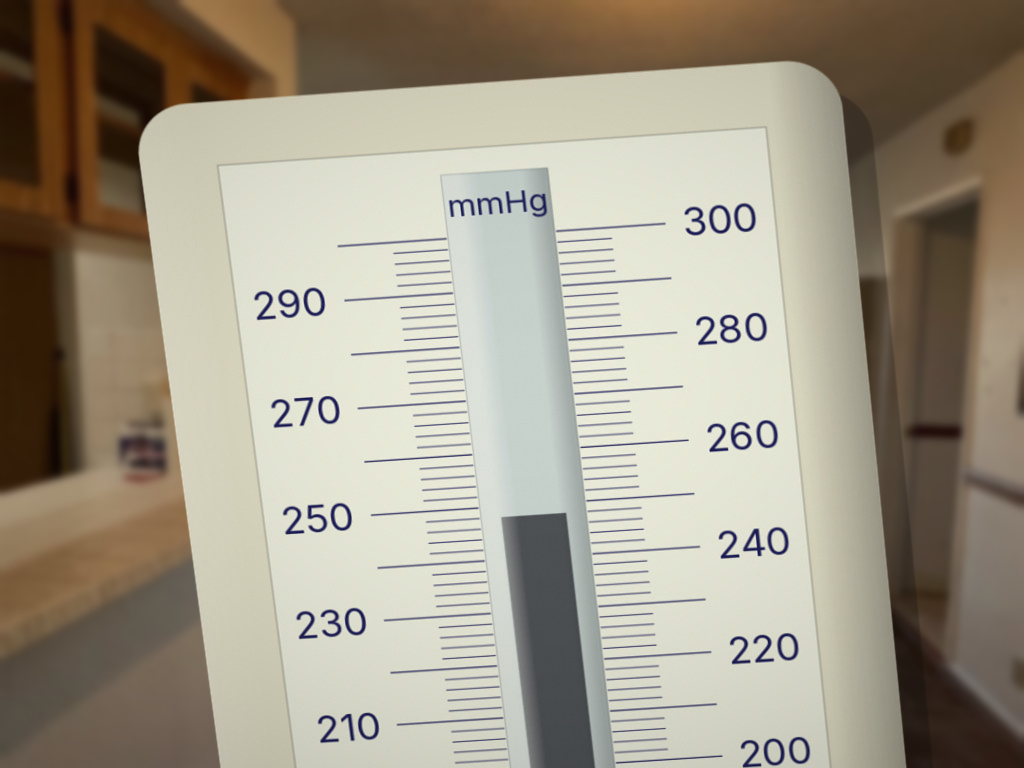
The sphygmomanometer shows 248 mmHg
